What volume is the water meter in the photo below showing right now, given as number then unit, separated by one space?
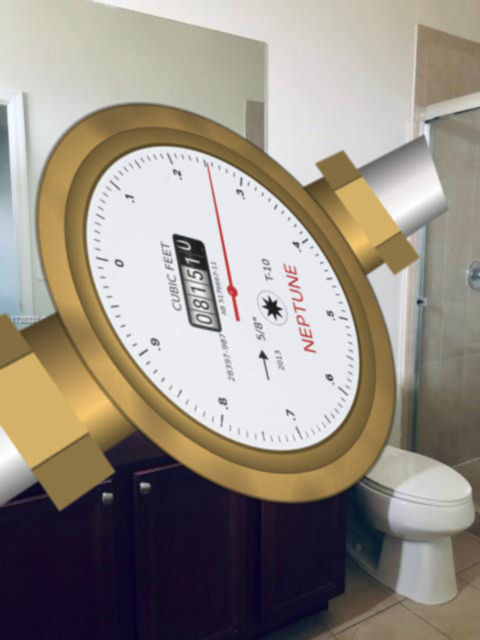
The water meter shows 81510.25 ft³
